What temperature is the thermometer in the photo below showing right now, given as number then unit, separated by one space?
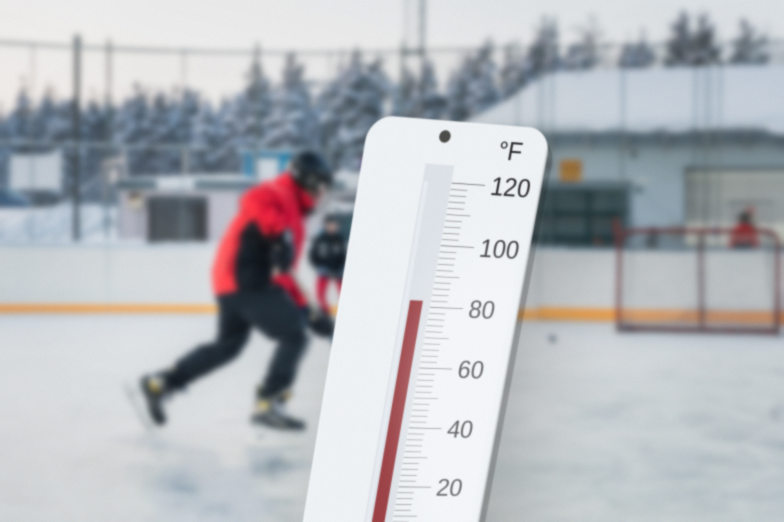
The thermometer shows 82 °F
